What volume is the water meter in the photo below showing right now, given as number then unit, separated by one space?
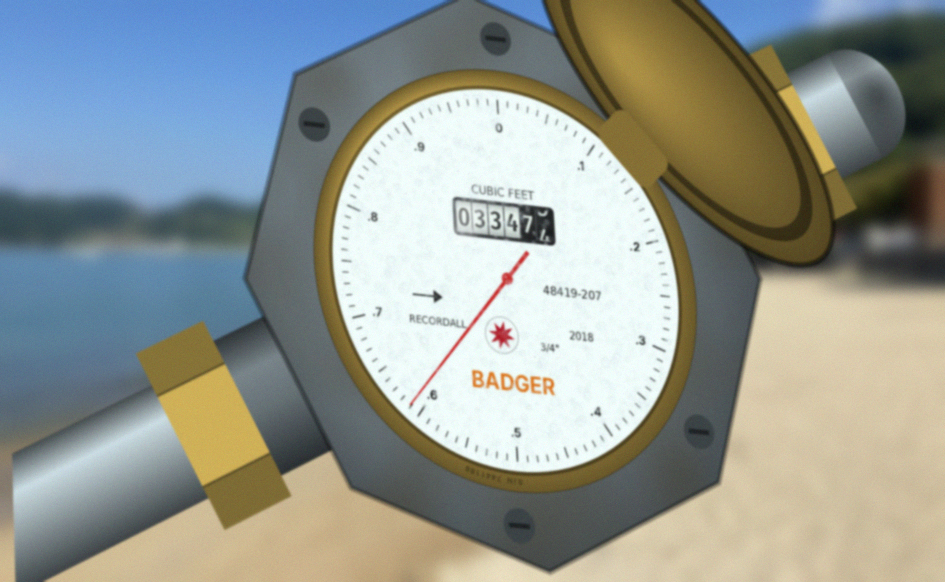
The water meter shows 33473.61 ft³
